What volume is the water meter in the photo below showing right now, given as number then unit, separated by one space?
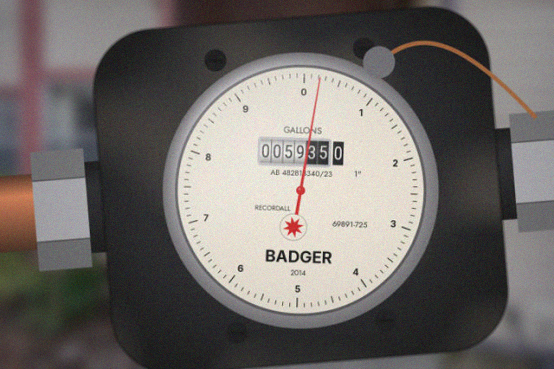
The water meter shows 59350.2 gal
